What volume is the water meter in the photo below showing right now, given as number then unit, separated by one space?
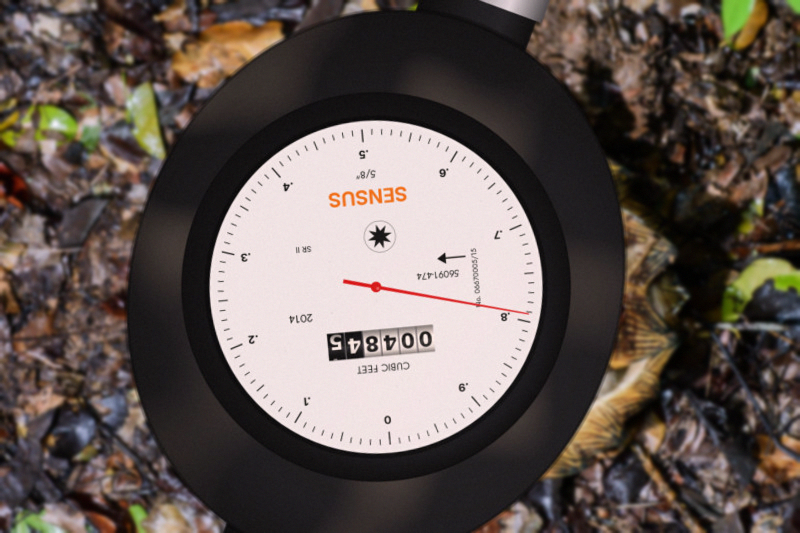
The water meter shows 4844.79 ft³
